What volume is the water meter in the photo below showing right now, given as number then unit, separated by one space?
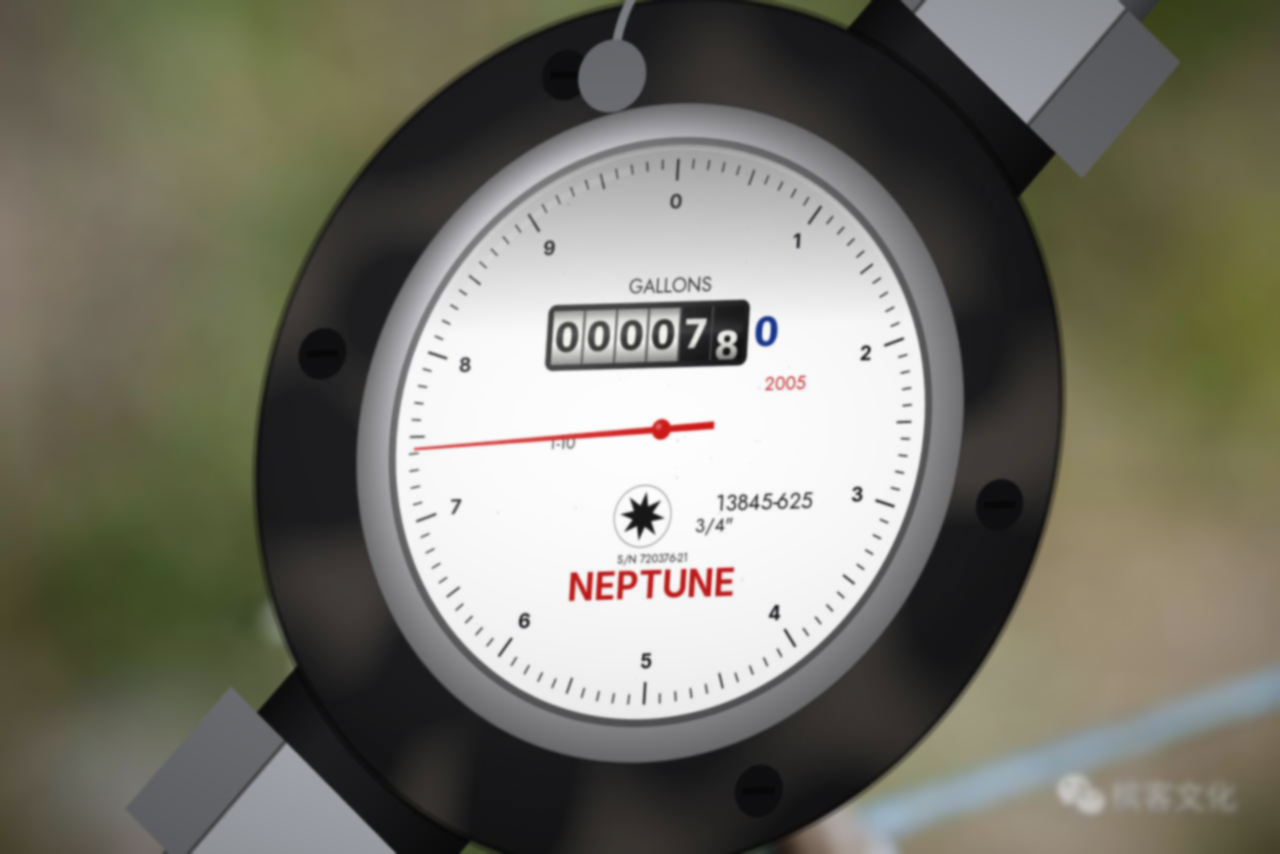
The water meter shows 777.4 gal
